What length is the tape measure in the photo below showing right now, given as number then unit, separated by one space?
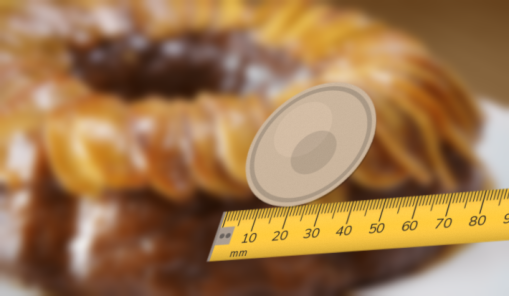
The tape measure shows 40 mm
